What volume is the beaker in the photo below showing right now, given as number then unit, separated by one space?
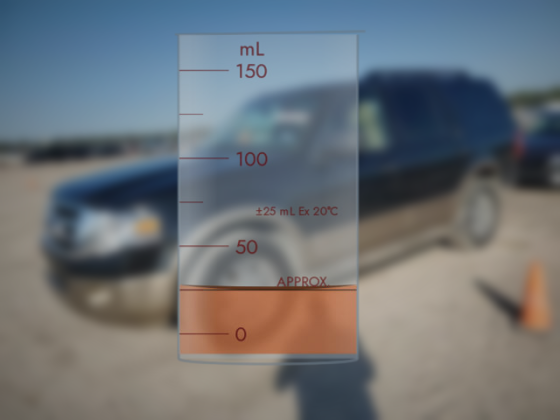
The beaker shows 25 mL
